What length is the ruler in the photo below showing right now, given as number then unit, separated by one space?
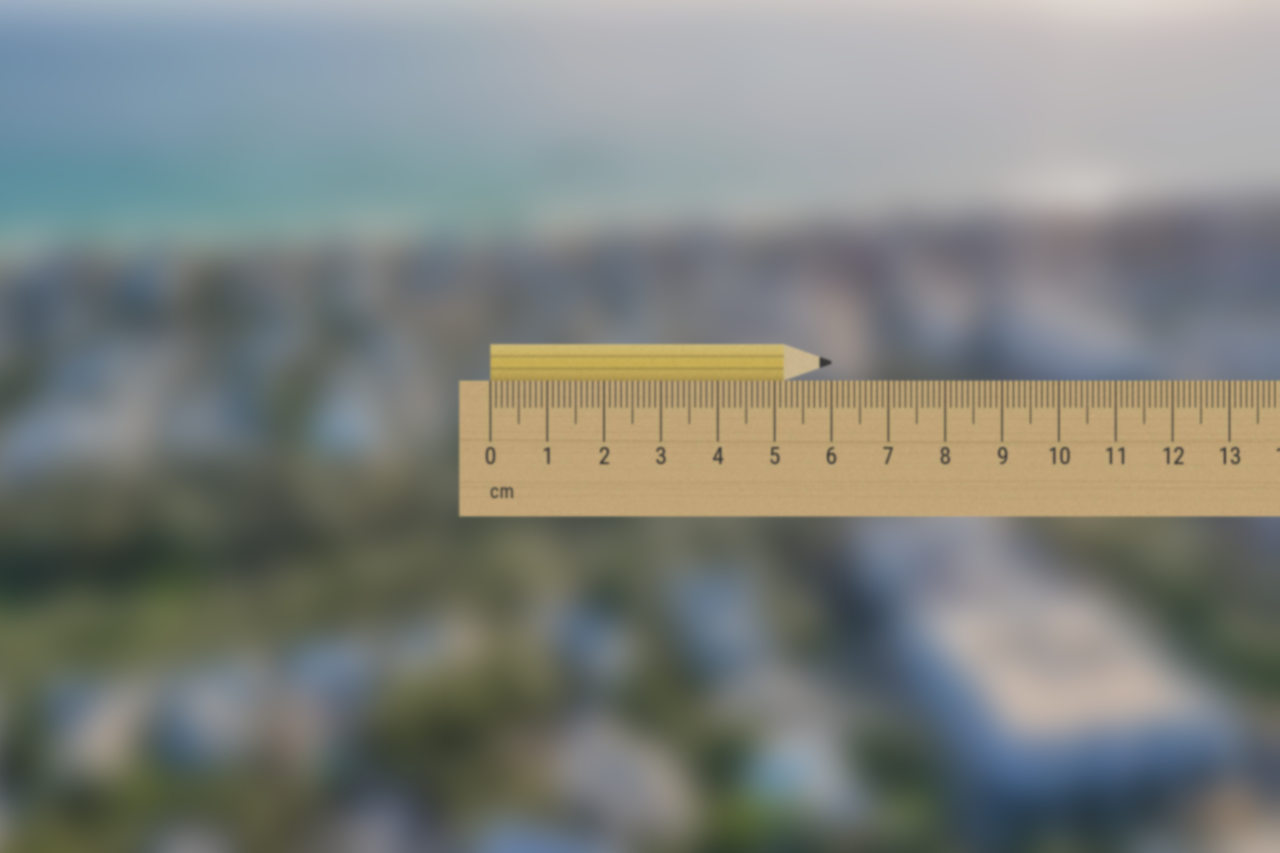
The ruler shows 6 cm
